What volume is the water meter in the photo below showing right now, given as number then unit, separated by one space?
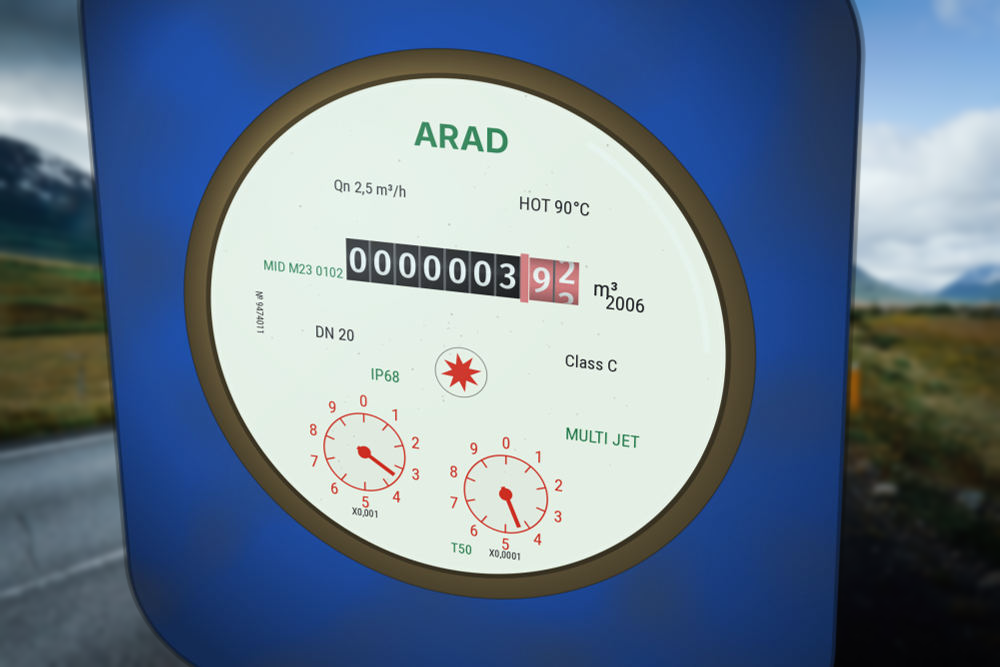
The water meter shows 3.9234 m³
